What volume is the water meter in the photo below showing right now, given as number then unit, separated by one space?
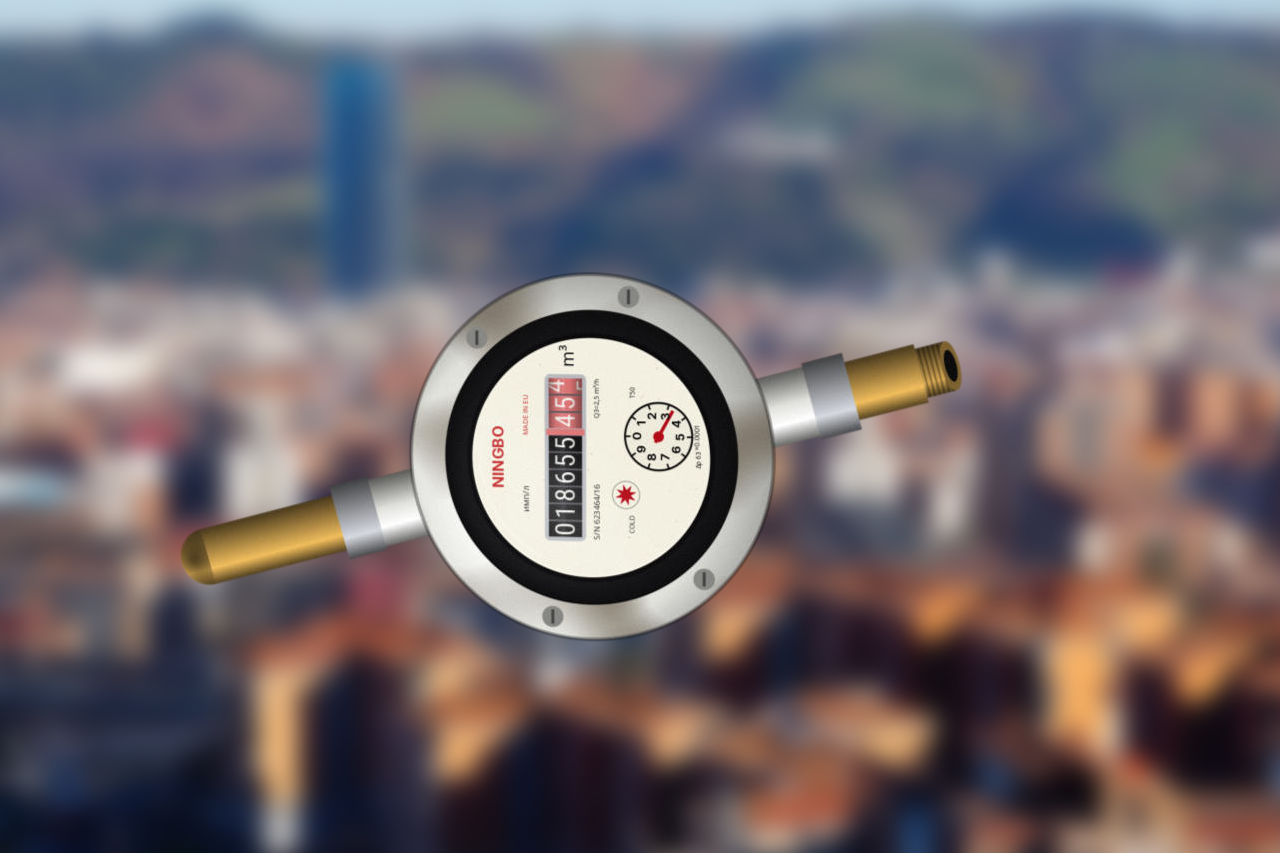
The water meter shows 18655.4543 m³
